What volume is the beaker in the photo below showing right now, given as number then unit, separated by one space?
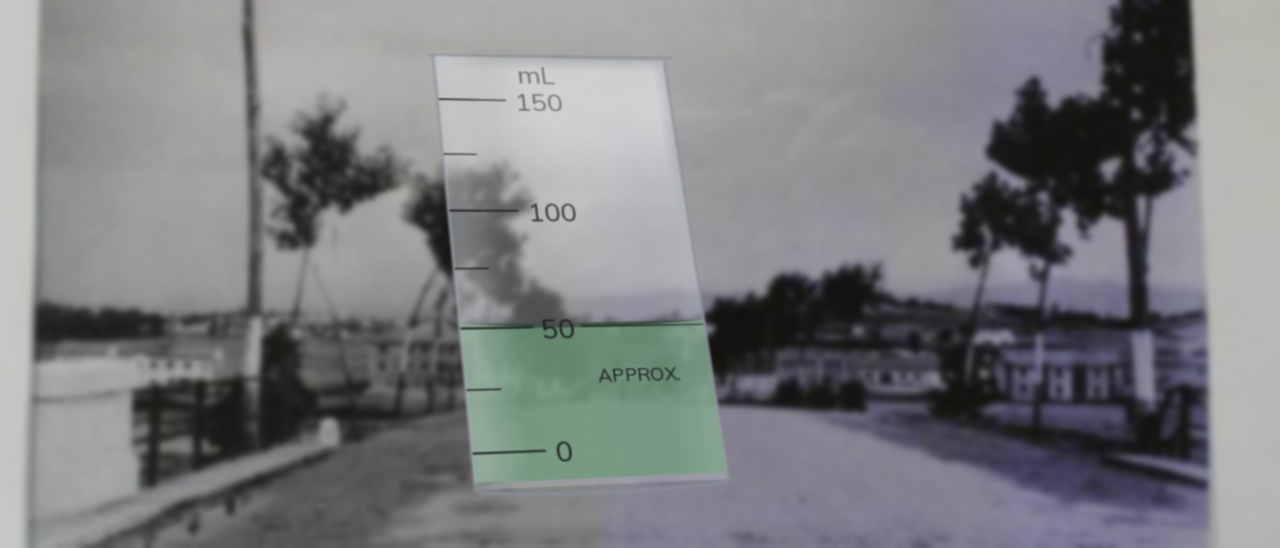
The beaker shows 50 mL
